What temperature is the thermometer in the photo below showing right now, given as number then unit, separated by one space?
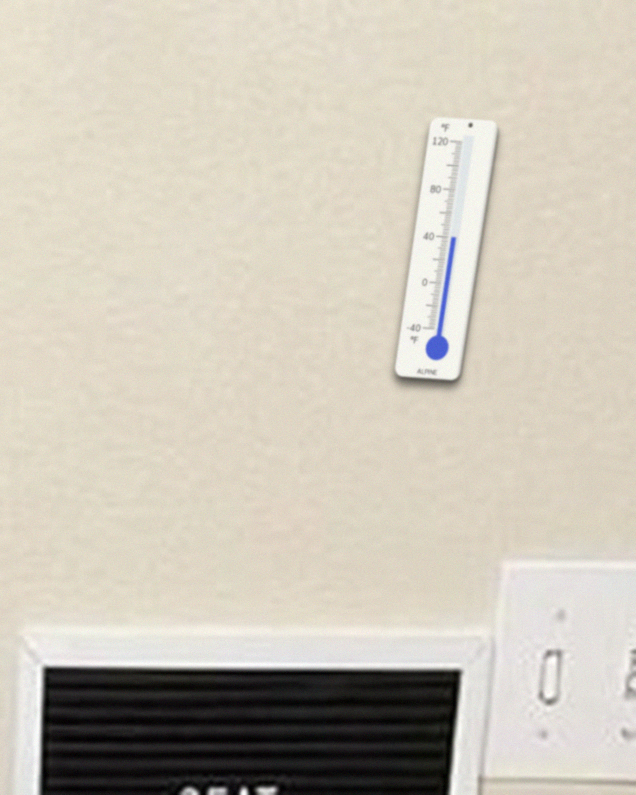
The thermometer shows 40 °F
